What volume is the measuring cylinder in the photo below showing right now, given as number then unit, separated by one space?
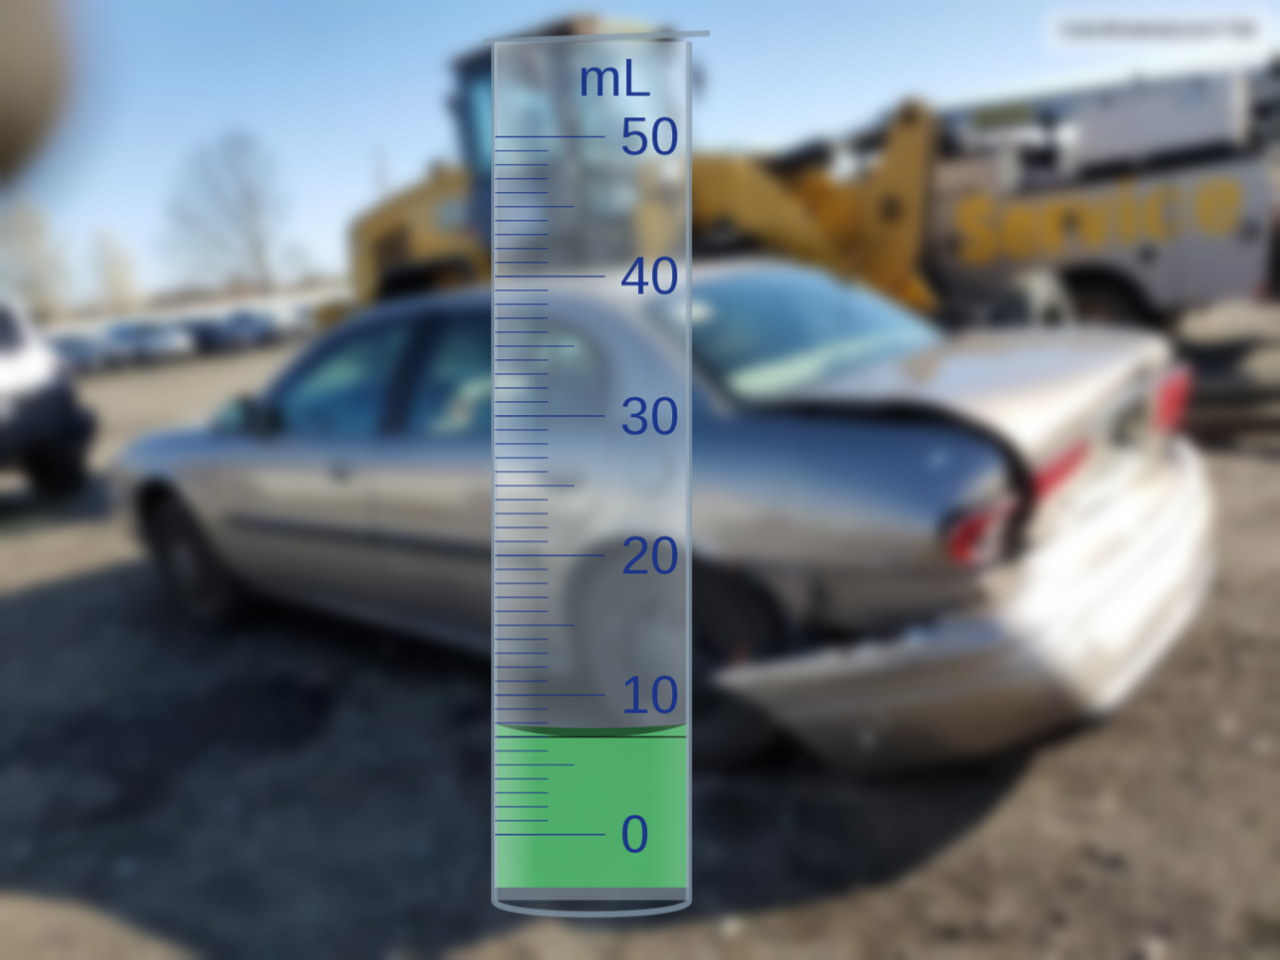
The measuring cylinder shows 7 mL
